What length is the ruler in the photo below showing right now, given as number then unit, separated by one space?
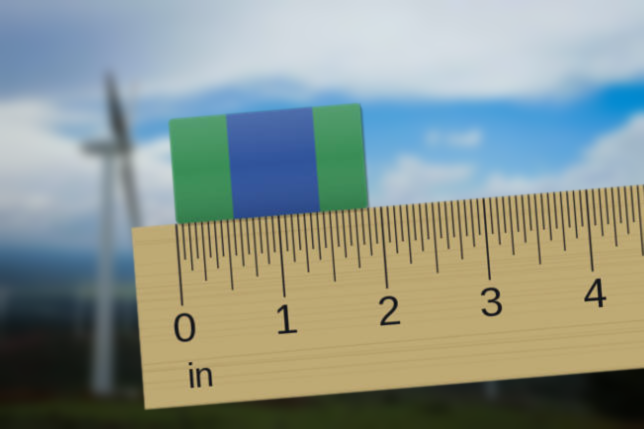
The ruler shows 1.875 in
